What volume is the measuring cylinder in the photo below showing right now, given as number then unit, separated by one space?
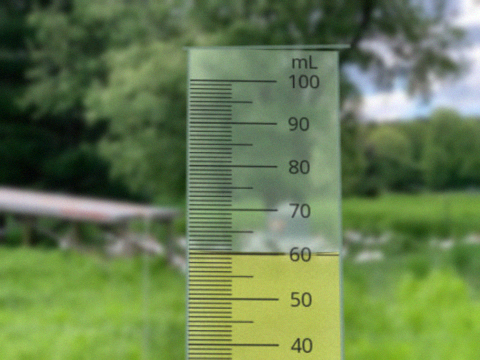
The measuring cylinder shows 60 mL
